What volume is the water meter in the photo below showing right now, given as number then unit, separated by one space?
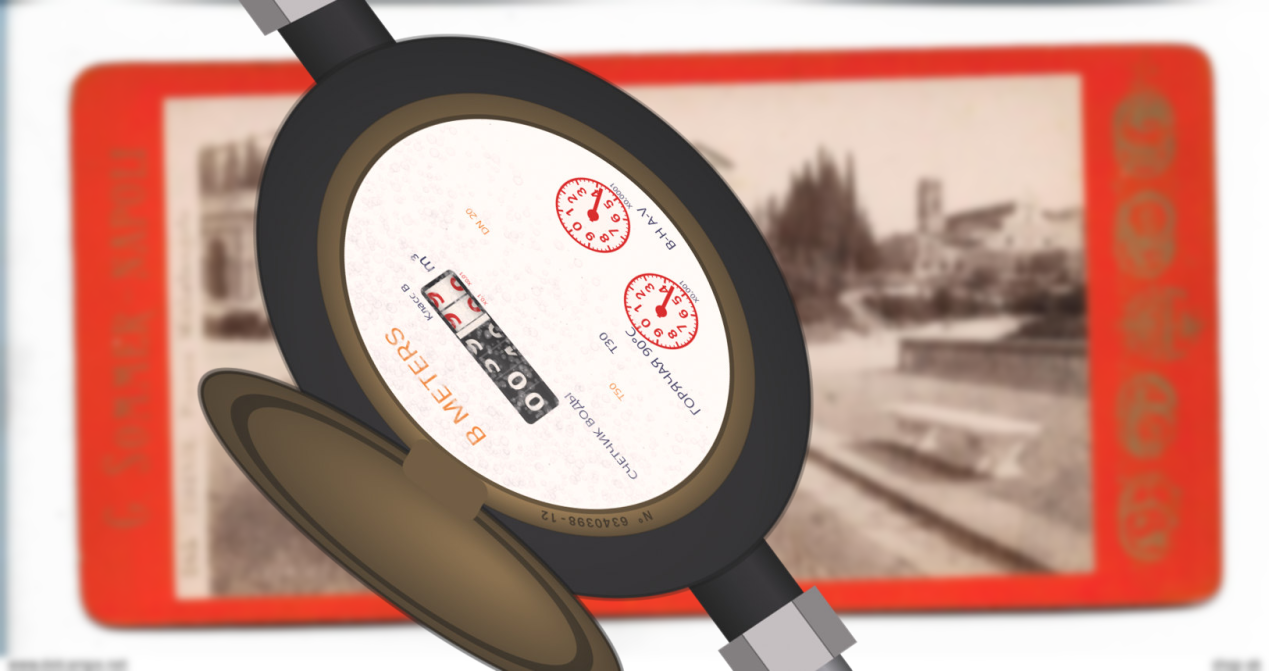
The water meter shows 39.9944 m³
